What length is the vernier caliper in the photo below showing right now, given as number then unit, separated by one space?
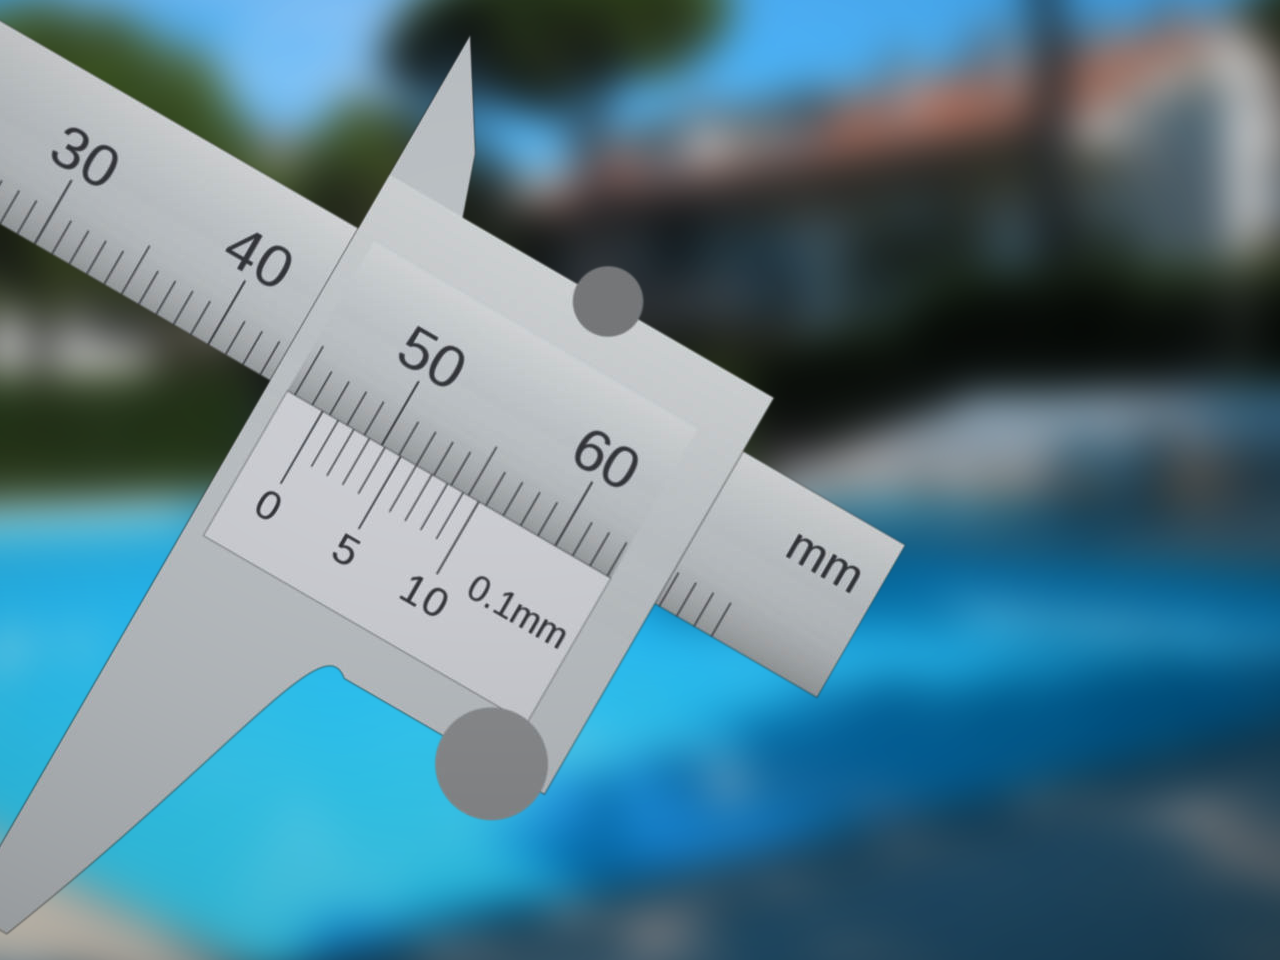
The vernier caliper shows 46.6 mm
